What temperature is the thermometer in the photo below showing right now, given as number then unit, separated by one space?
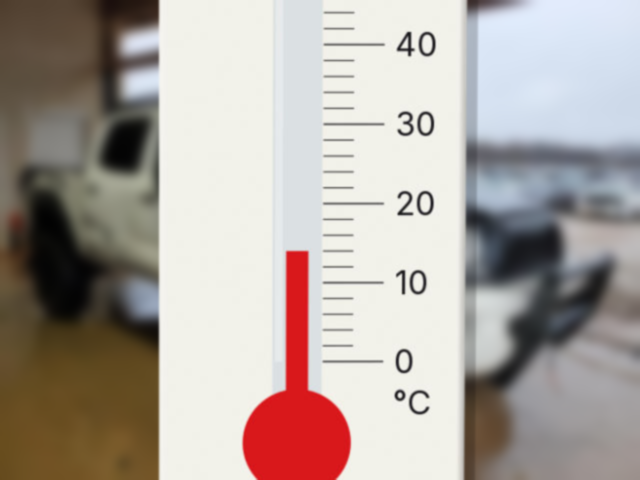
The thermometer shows 14 °C
